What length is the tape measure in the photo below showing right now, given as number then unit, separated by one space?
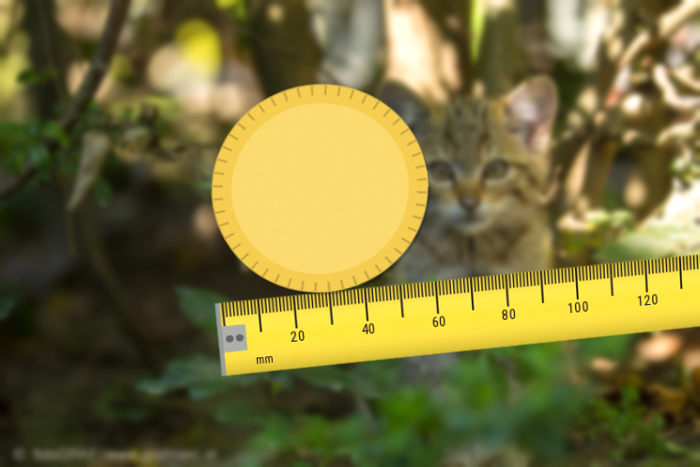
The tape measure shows 60 mm
